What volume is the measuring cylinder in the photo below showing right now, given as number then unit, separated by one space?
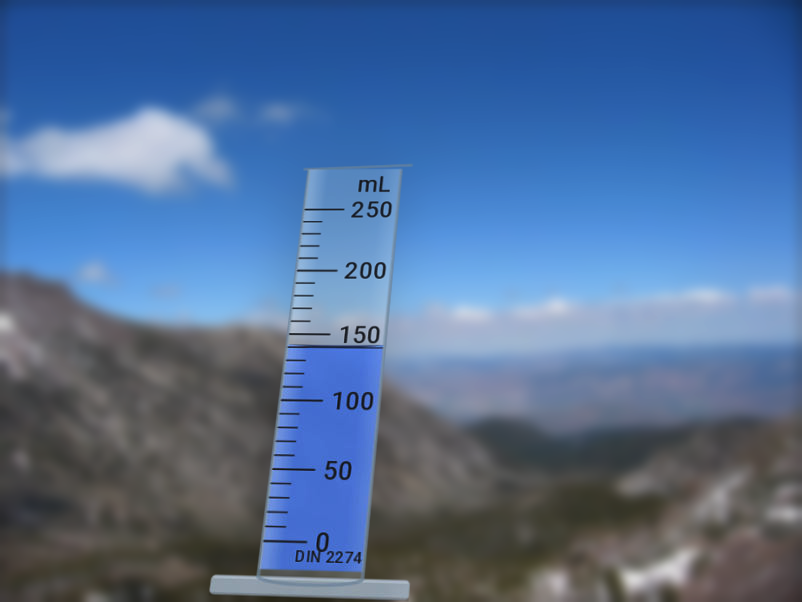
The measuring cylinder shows 140 mL
